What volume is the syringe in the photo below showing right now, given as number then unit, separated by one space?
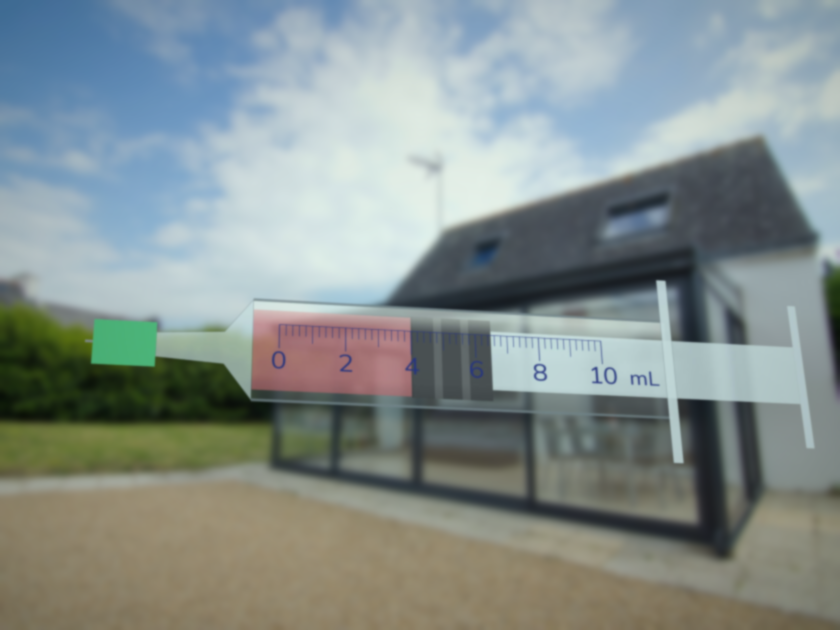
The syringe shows 4 mL
